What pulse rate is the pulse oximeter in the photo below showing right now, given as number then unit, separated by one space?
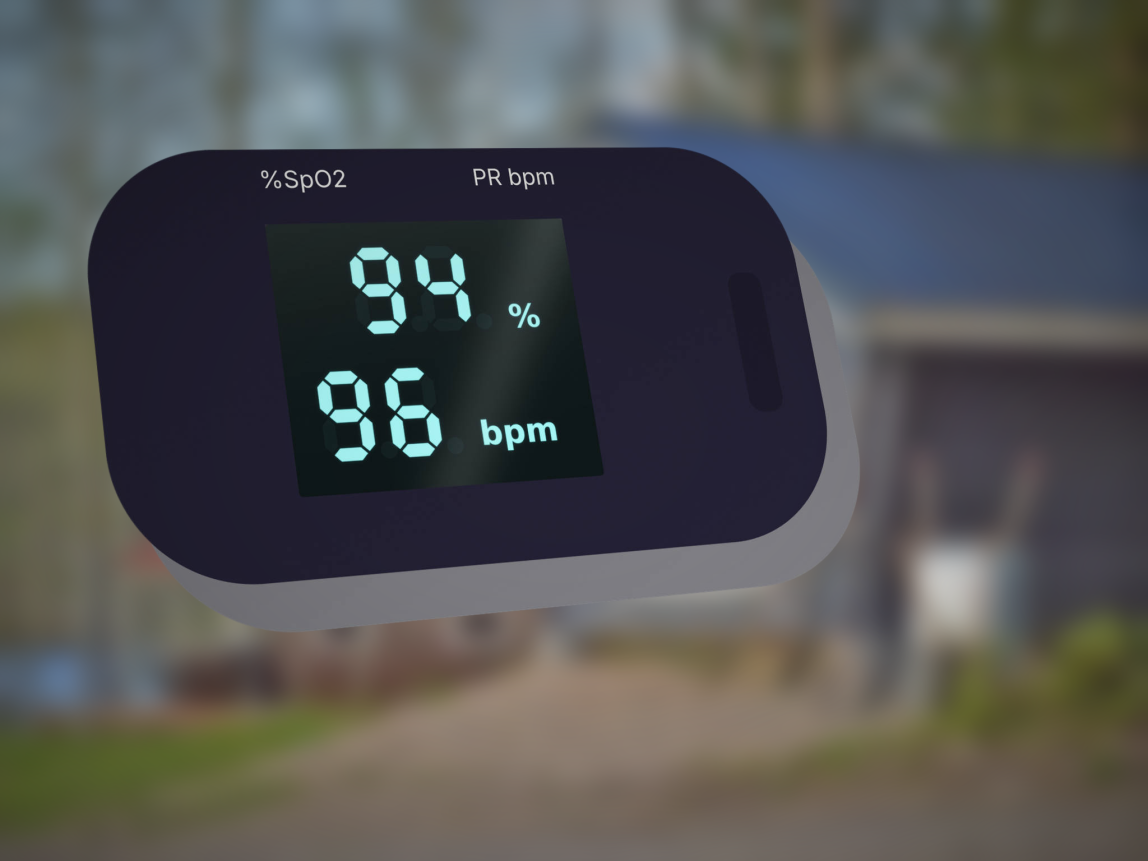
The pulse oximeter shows 96 bpm
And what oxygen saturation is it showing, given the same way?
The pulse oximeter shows 94 %
